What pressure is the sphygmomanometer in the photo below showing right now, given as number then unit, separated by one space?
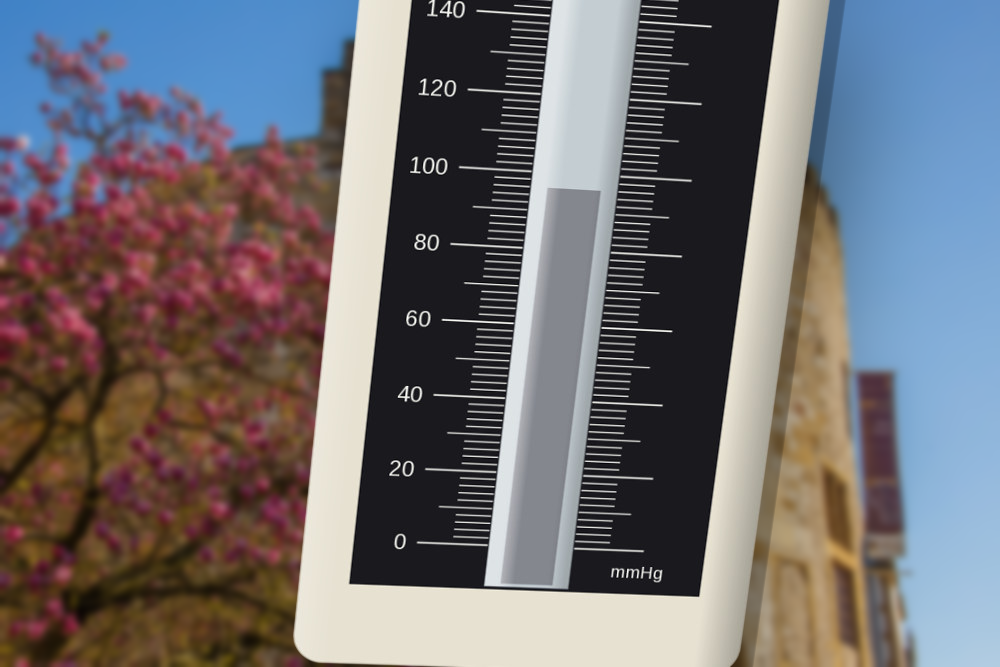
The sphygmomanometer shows 96 mmHg
